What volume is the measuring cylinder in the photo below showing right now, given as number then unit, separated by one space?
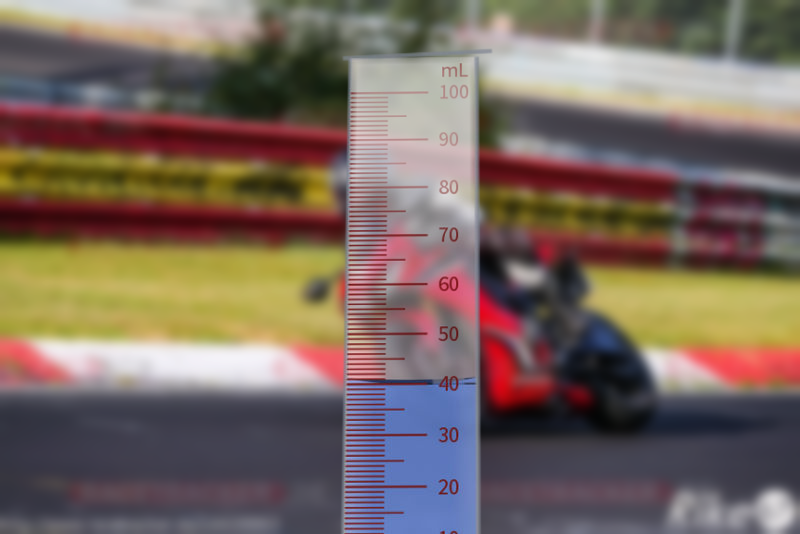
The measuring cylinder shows 40 mL
